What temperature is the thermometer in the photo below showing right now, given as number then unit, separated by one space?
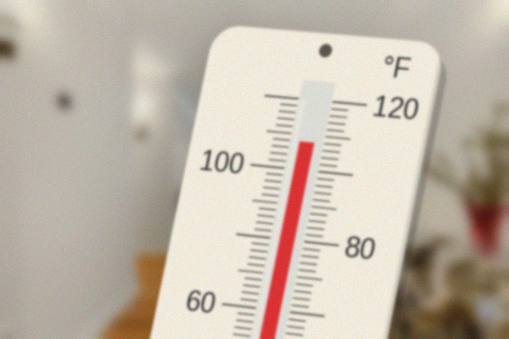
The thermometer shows 108 °F
